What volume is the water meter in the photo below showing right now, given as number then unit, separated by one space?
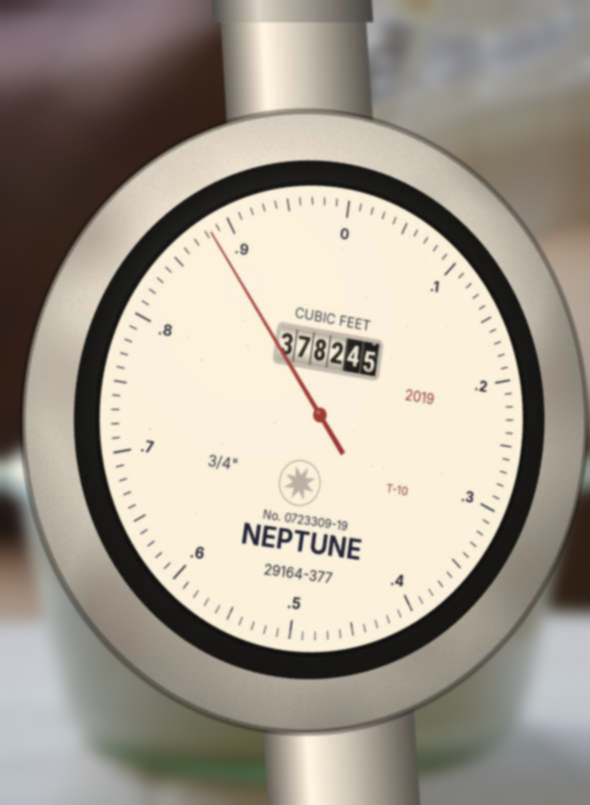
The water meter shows 378244.88 ft³
